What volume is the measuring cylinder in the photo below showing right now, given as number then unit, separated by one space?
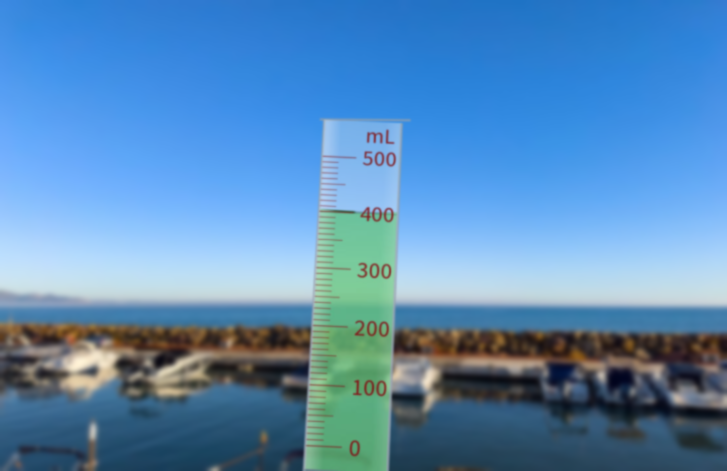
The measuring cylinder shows 400 mL
